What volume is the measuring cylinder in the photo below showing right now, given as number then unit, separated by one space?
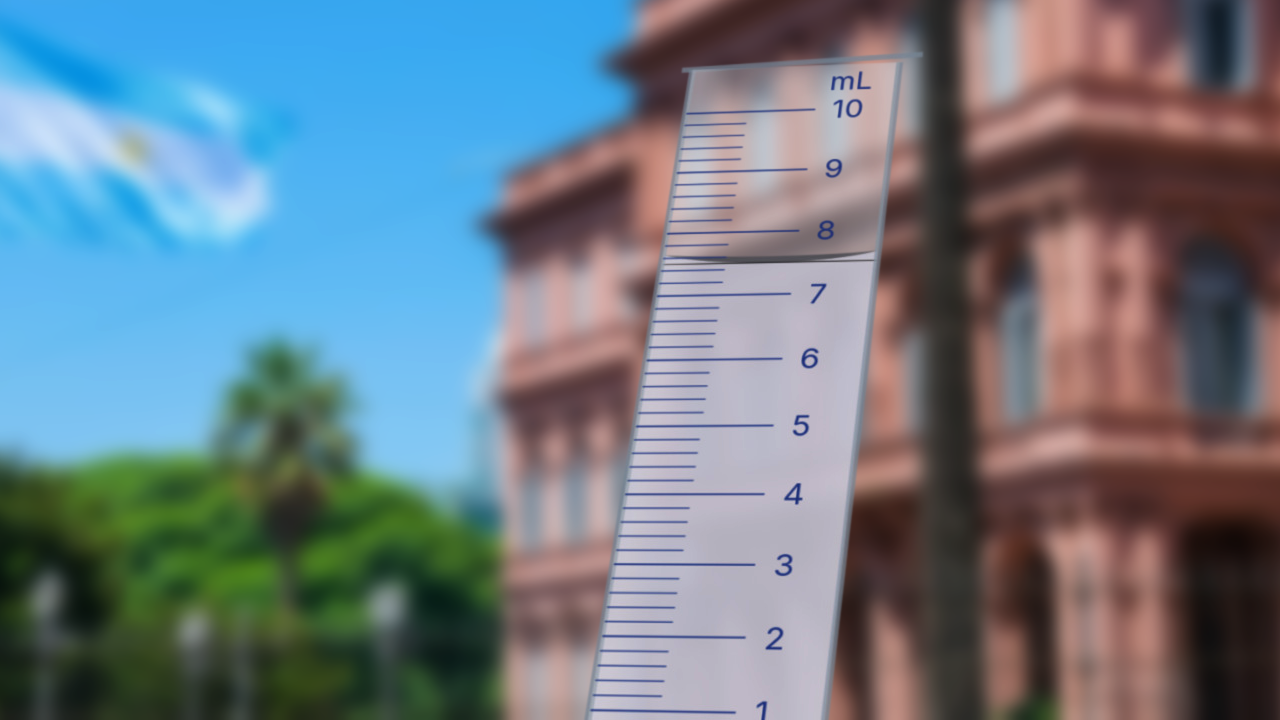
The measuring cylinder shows 7.5 mL
